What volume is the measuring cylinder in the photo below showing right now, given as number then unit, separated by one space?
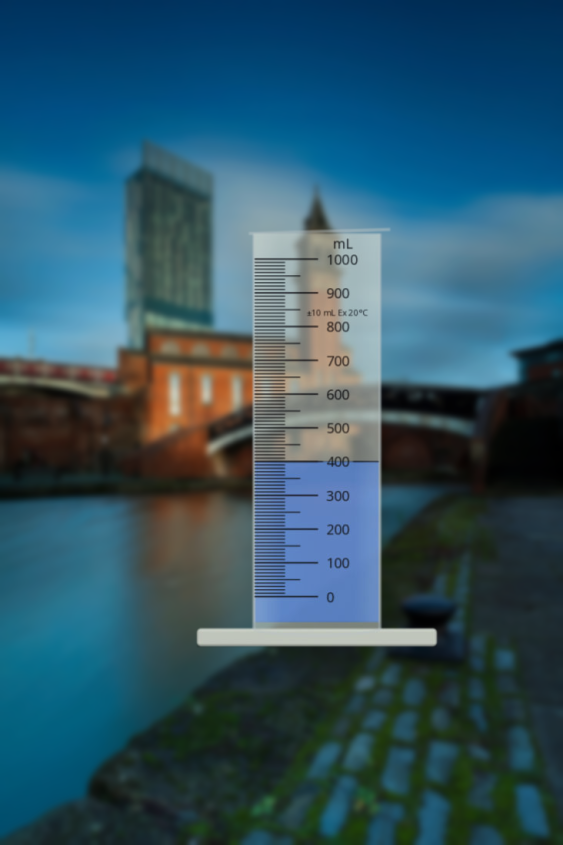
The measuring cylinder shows 400 mL
